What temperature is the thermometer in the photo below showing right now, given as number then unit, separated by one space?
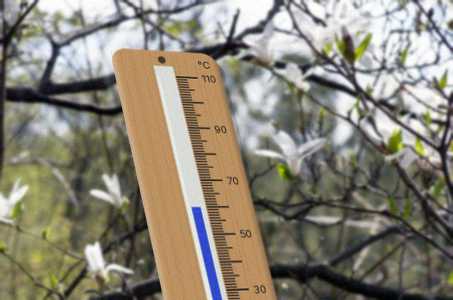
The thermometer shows 60 °C
